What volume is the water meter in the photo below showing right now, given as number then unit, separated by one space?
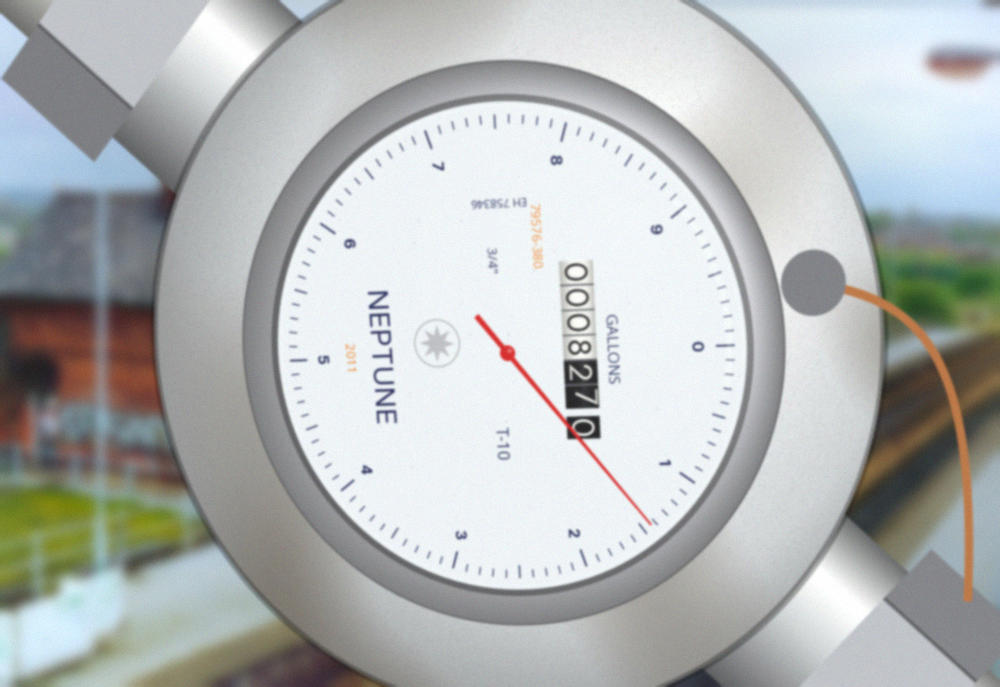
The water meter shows 8271.4 gal
